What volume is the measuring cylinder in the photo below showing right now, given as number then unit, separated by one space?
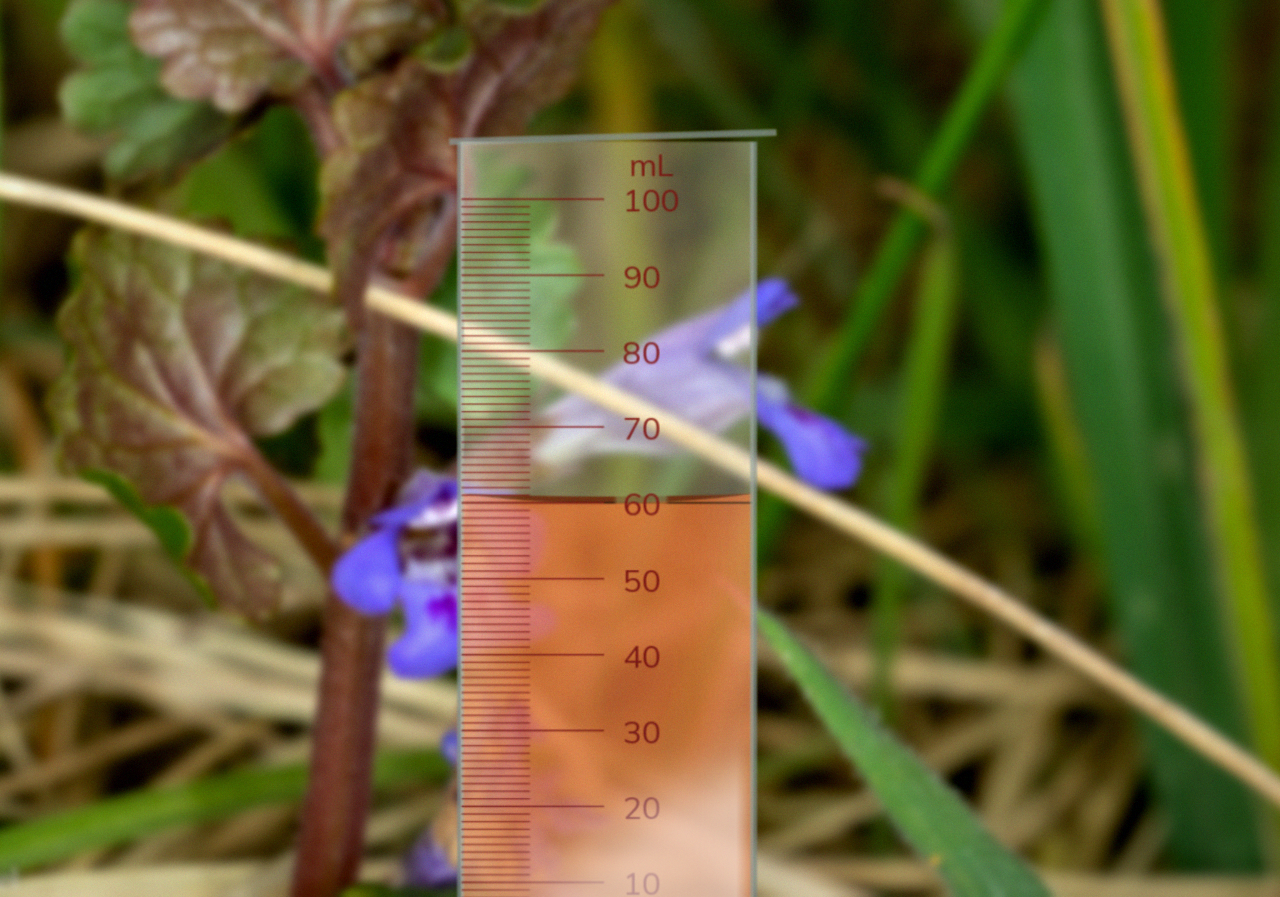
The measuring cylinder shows 60 mL
